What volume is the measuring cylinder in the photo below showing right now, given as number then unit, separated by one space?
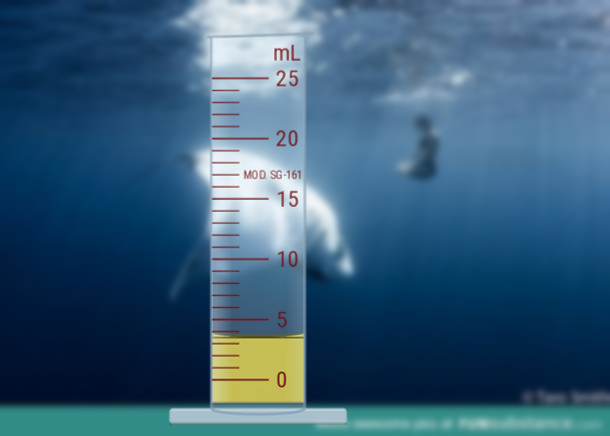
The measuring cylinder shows 3.5 mL
